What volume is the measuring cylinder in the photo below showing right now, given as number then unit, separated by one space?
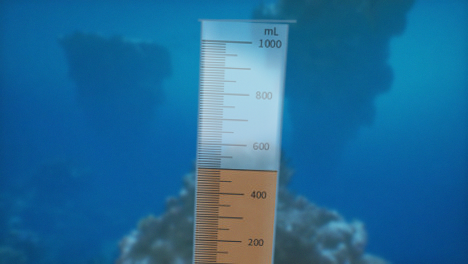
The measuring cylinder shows 500 mL
